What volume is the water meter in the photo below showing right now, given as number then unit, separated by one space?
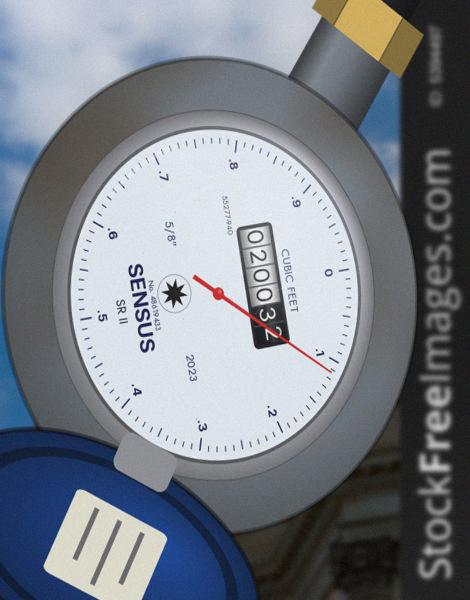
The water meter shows 20032.11 ft³
